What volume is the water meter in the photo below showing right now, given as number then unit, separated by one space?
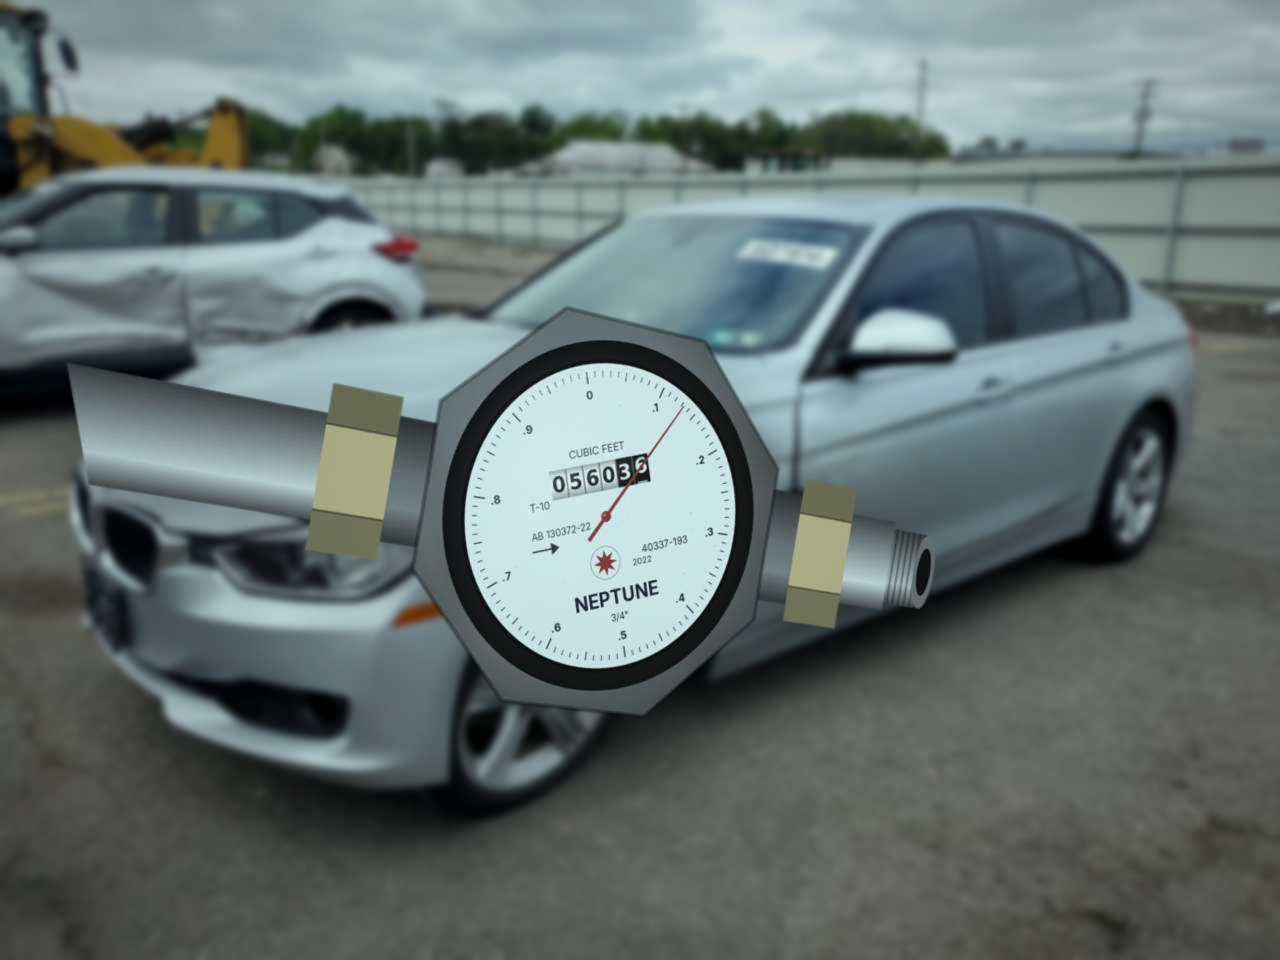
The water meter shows 56036.13 ft³
